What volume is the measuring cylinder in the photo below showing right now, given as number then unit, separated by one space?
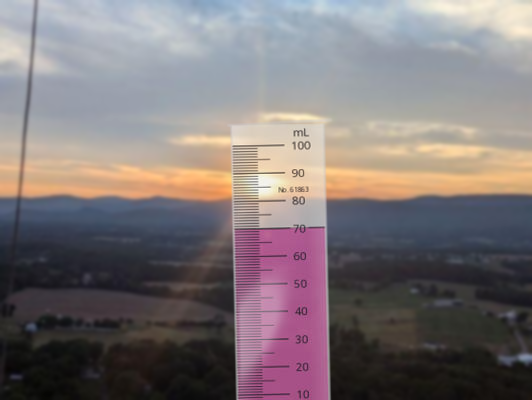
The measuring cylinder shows 70 mL
